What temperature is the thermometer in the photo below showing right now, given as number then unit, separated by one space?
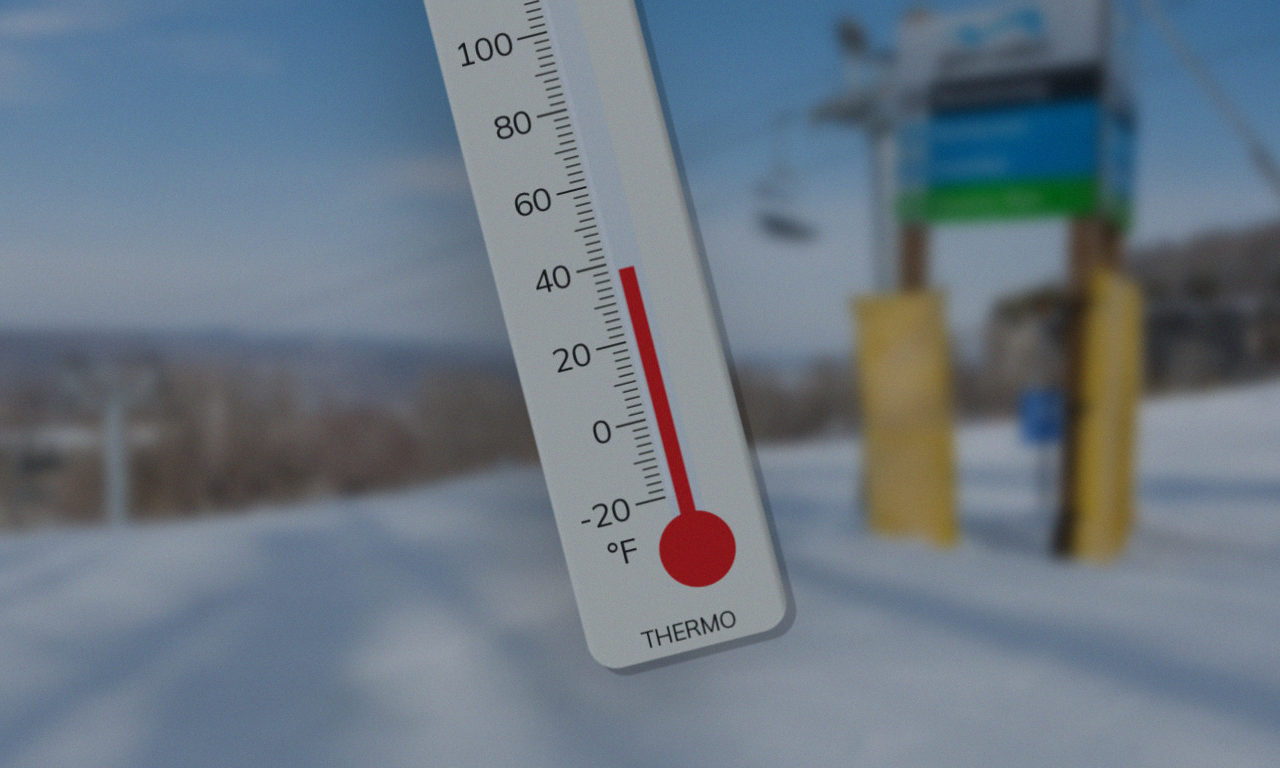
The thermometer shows 38 °F
